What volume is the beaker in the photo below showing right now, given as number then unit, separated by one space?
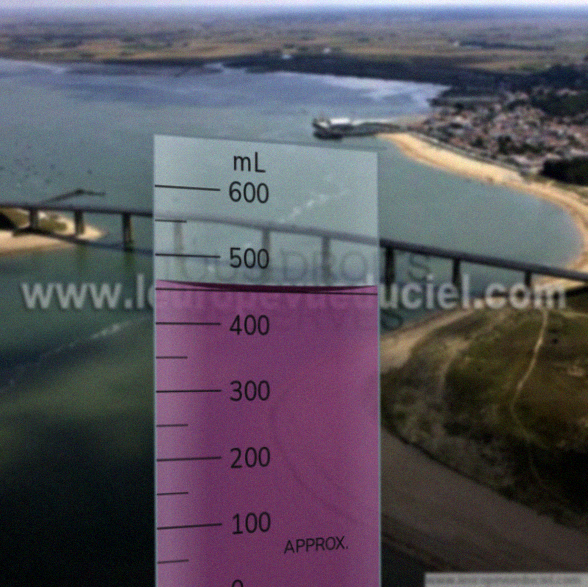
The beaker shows 450 mL
